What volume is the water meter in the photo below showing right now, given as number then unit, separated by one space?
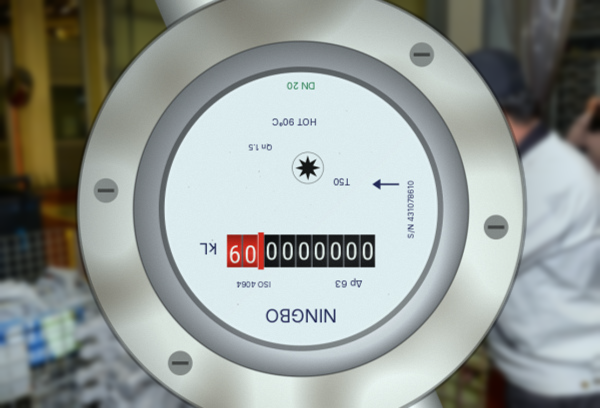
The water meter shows 0.09 kL
